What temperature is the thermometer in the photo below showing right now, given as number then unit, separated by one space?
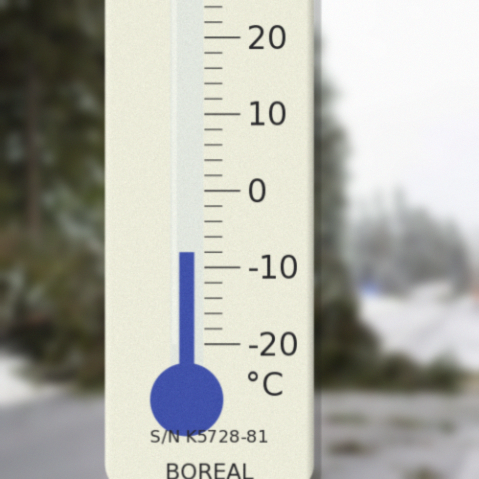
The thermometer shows -8 °C
